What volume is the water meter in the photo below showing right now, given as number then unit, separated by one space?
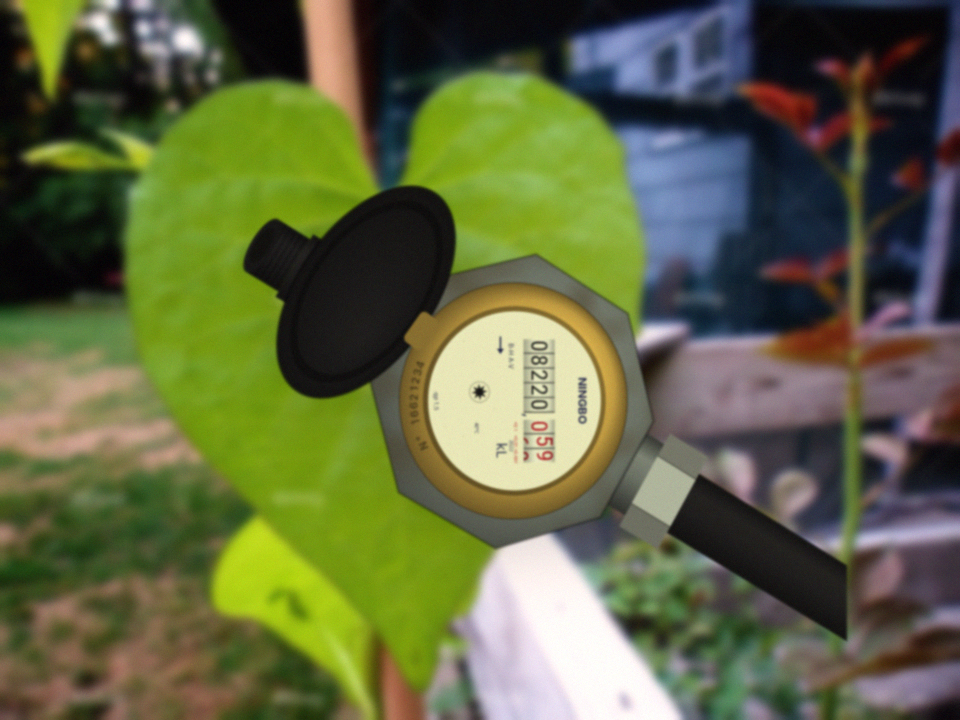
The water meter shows 8220.059 kL
